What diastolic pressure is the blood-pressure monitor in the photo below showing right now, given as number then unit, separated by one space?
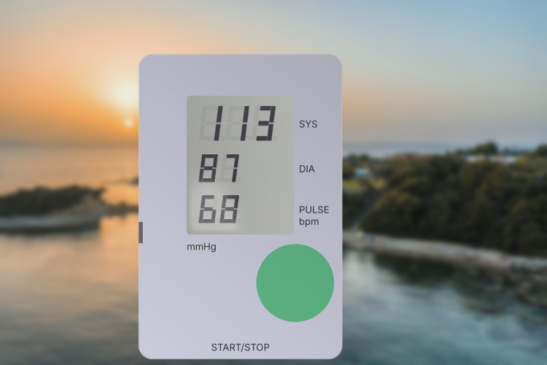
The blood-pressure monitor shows 87 mmHg
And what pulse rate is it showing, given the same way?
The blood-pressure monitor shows 68 bpm
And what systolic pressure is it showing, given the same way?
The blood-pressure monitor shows 113 mmHg
